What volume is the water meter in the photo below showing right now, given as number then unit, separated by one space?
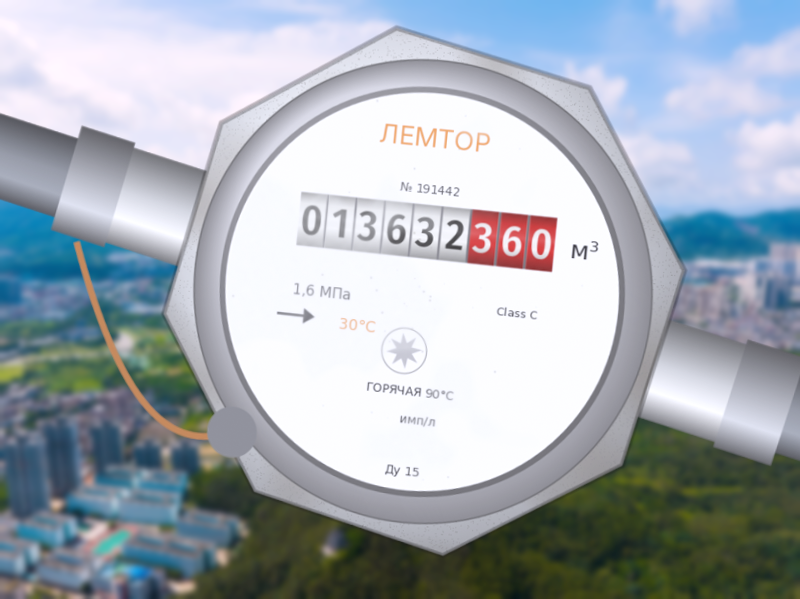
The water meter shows 13632.360 m³
